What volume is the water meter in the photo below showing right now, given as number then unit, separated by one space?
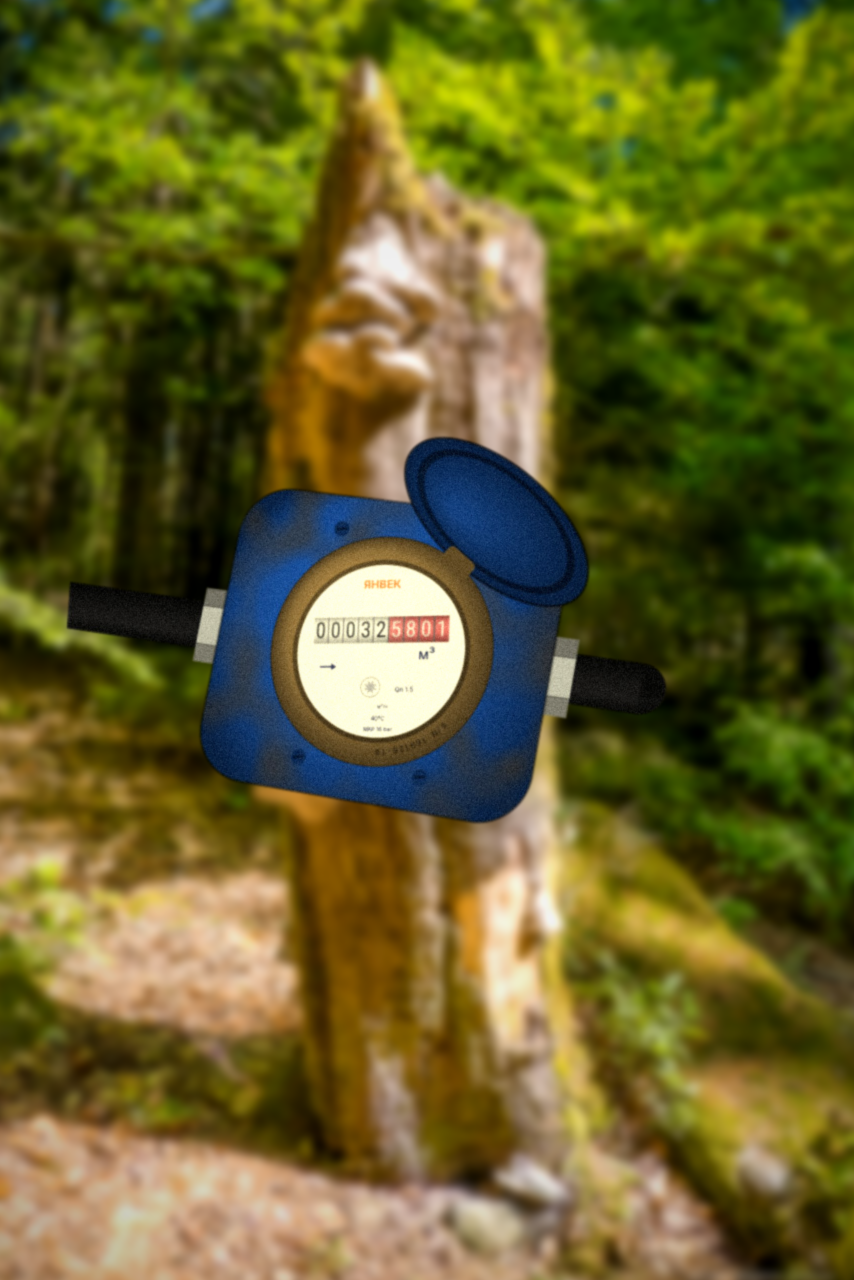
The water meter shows 32.5801 m³
